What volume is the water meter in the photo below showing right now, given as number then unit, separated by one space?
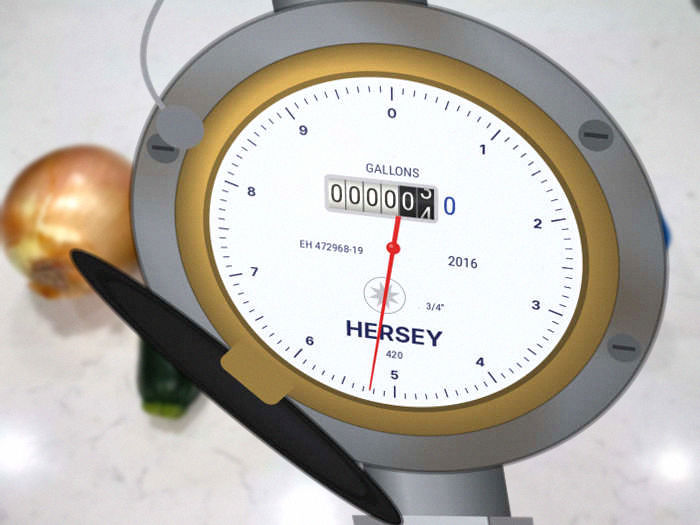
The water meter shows 35.2 gal
